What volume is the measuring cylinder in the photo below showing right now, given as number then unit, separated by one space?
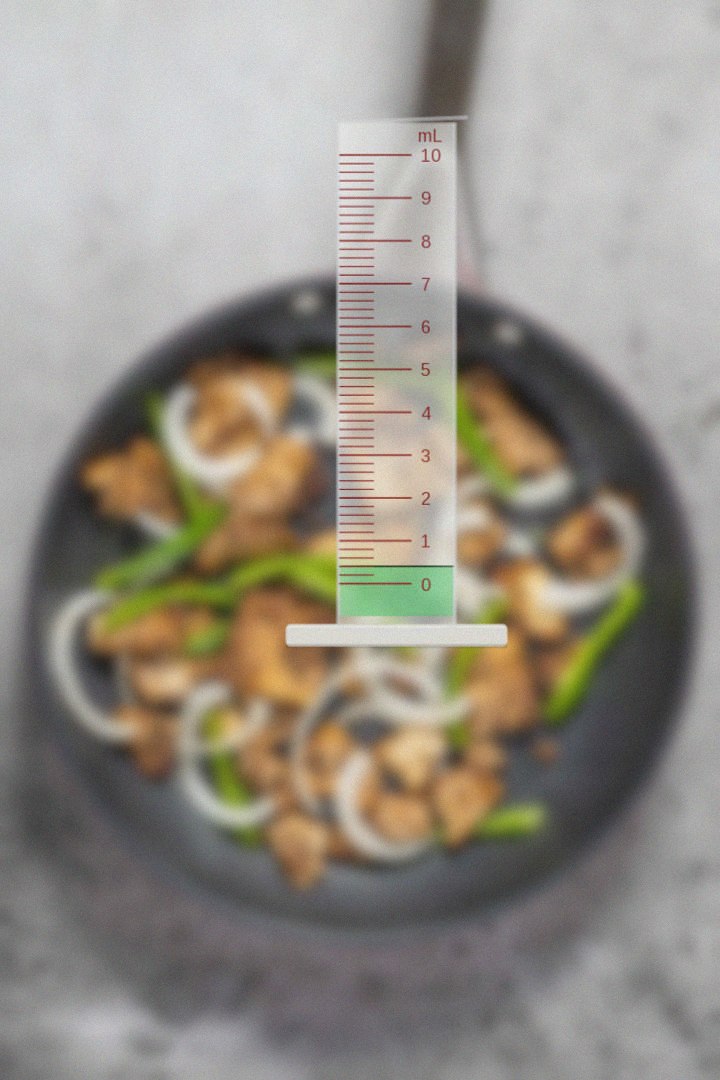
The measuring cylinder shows 0.4 mL
